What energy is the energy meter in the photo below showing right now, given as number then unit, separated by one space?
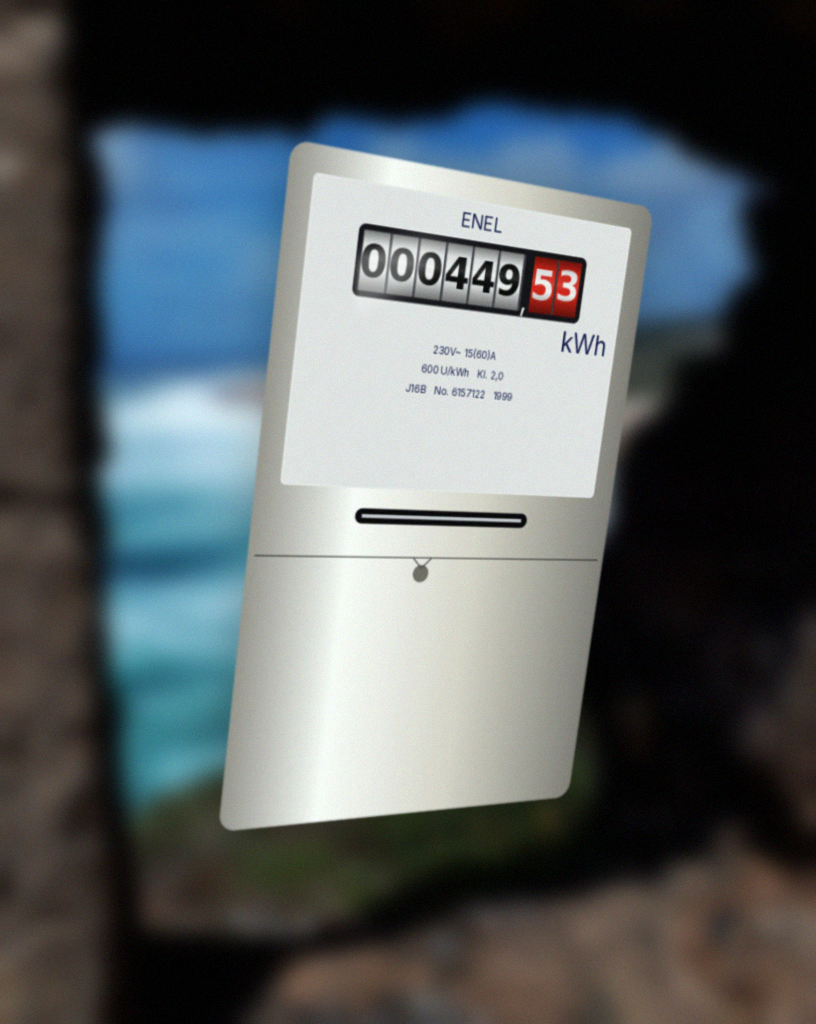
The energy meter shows 449.53 kWh
